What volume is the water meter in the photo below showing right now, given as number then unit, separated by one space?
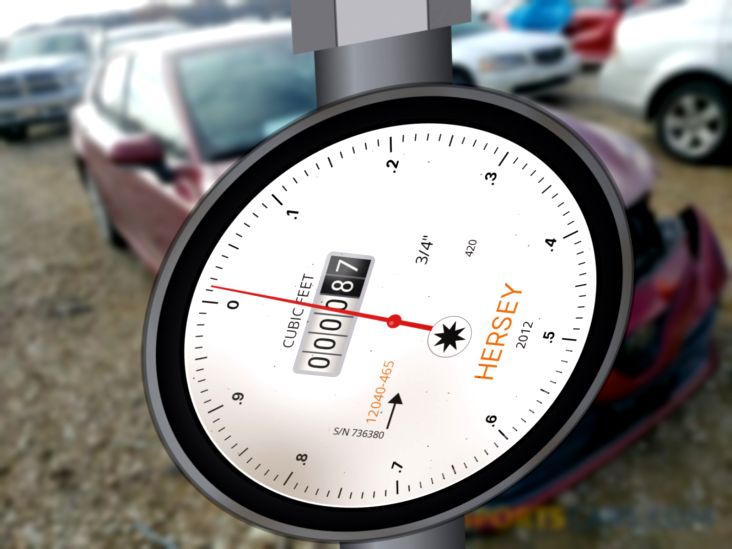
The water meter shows 87.01 ft³
